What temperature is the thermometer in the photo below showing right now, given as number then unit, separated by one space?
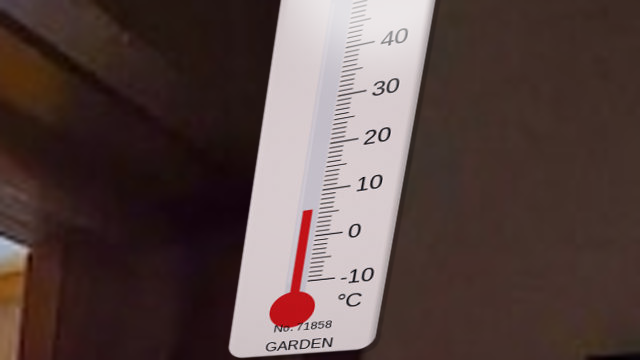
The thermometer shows 6 °C
